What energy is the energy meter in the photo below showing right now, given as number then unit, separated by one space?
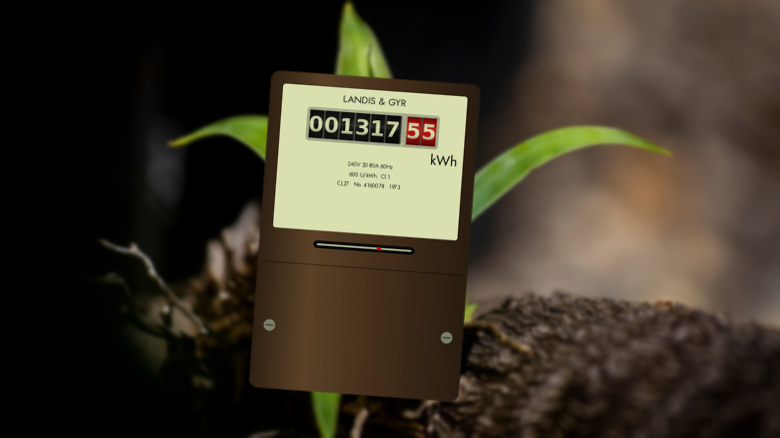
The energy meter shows 1317.55 kWh
